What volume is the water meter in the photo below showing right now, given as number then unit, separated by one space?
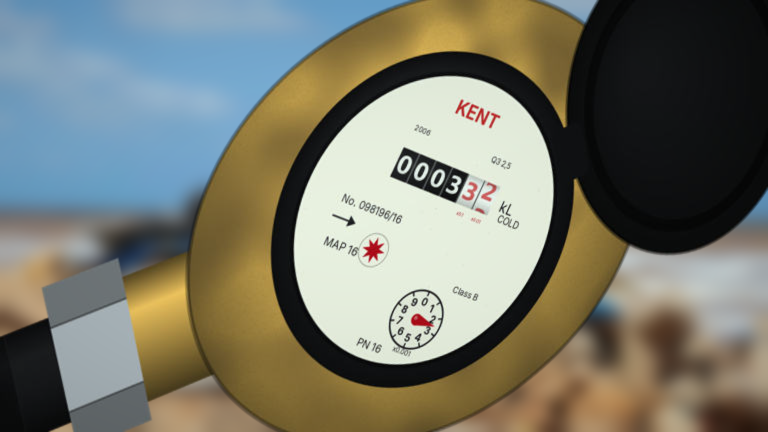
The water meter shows 3.322 kL
